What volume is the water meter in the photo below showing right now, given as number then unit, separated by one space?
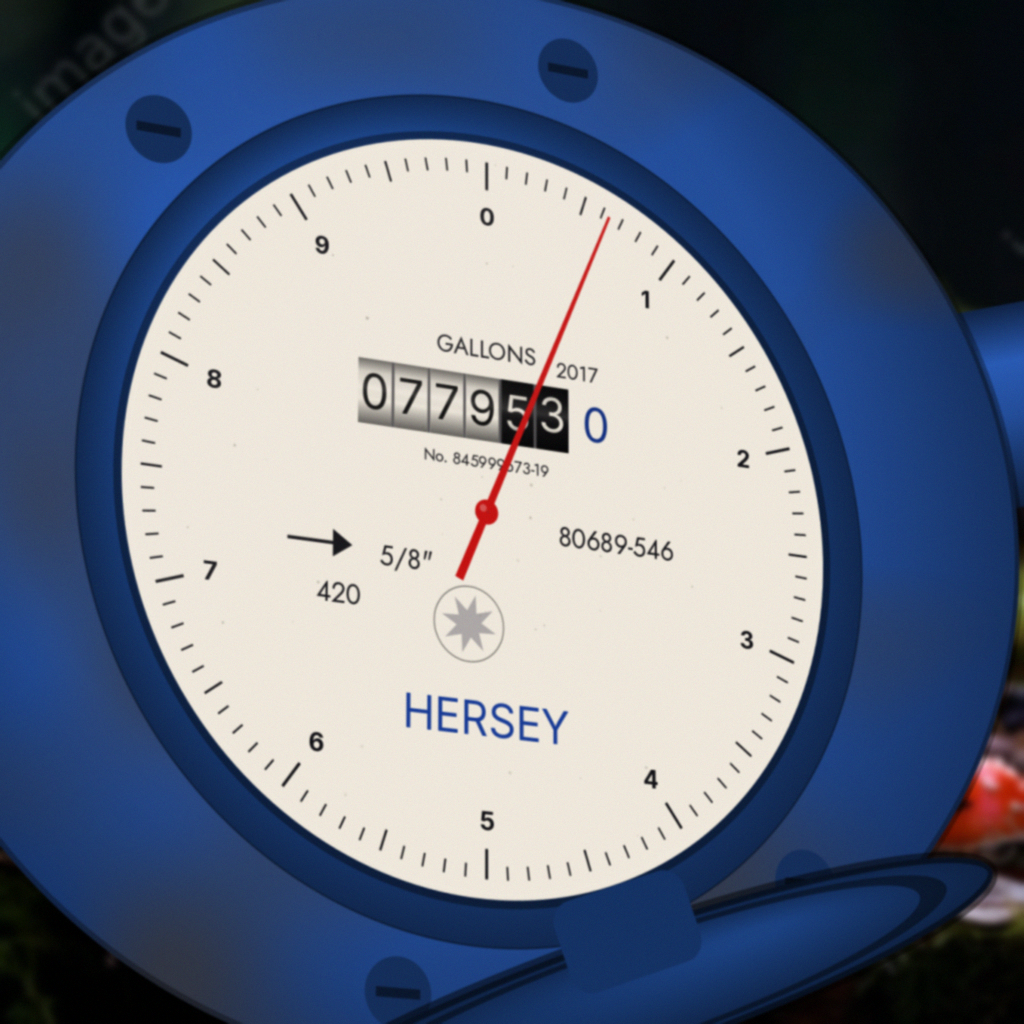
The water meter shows 779530.6 gal
